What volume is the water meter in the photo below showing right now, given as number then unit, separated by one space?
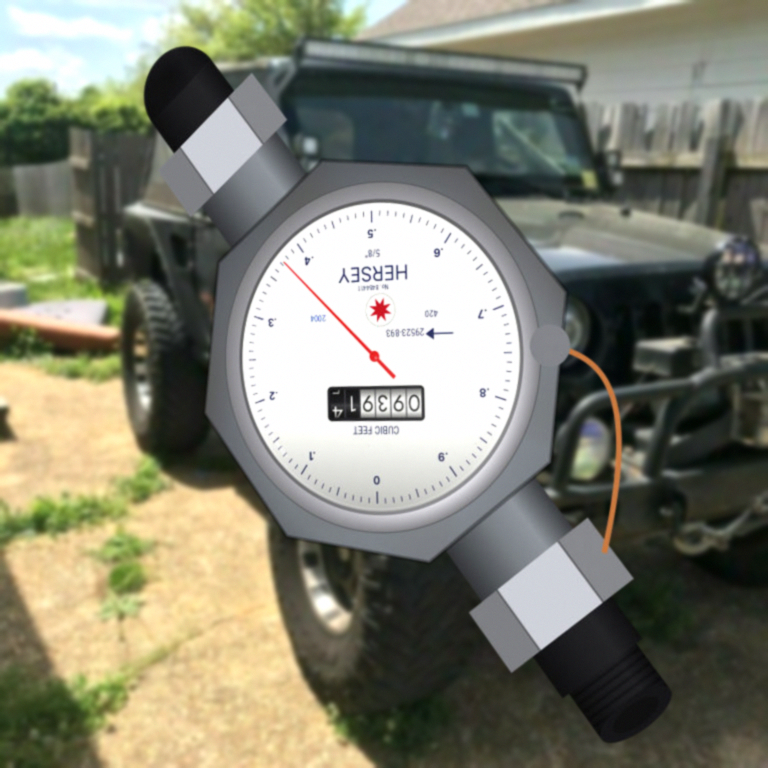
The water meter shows 93914.37 ft³
